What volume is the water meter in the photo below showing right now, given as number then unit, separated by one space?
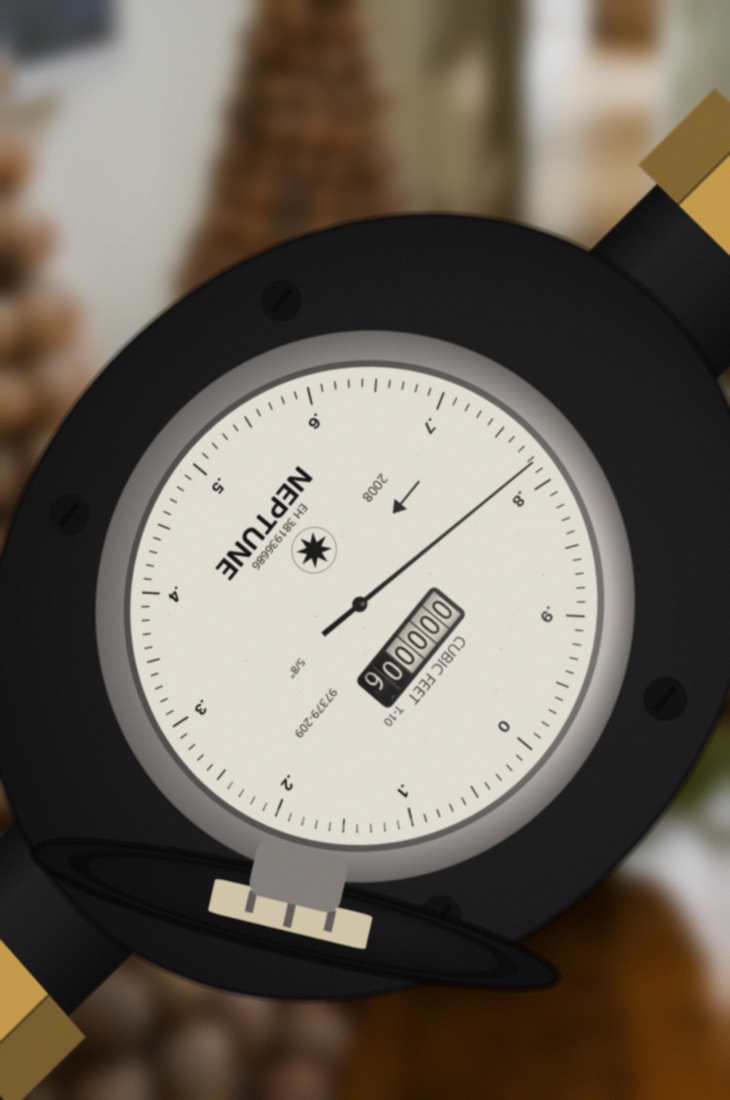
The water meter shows 5.78 ft³
